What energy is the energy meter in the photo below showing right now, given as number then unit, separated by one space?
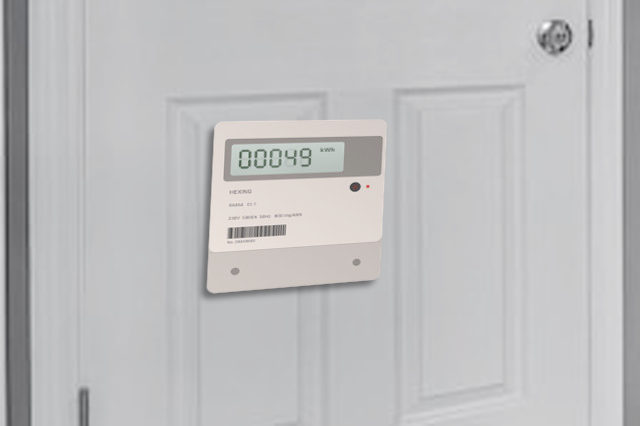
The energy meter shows 49 kWh
